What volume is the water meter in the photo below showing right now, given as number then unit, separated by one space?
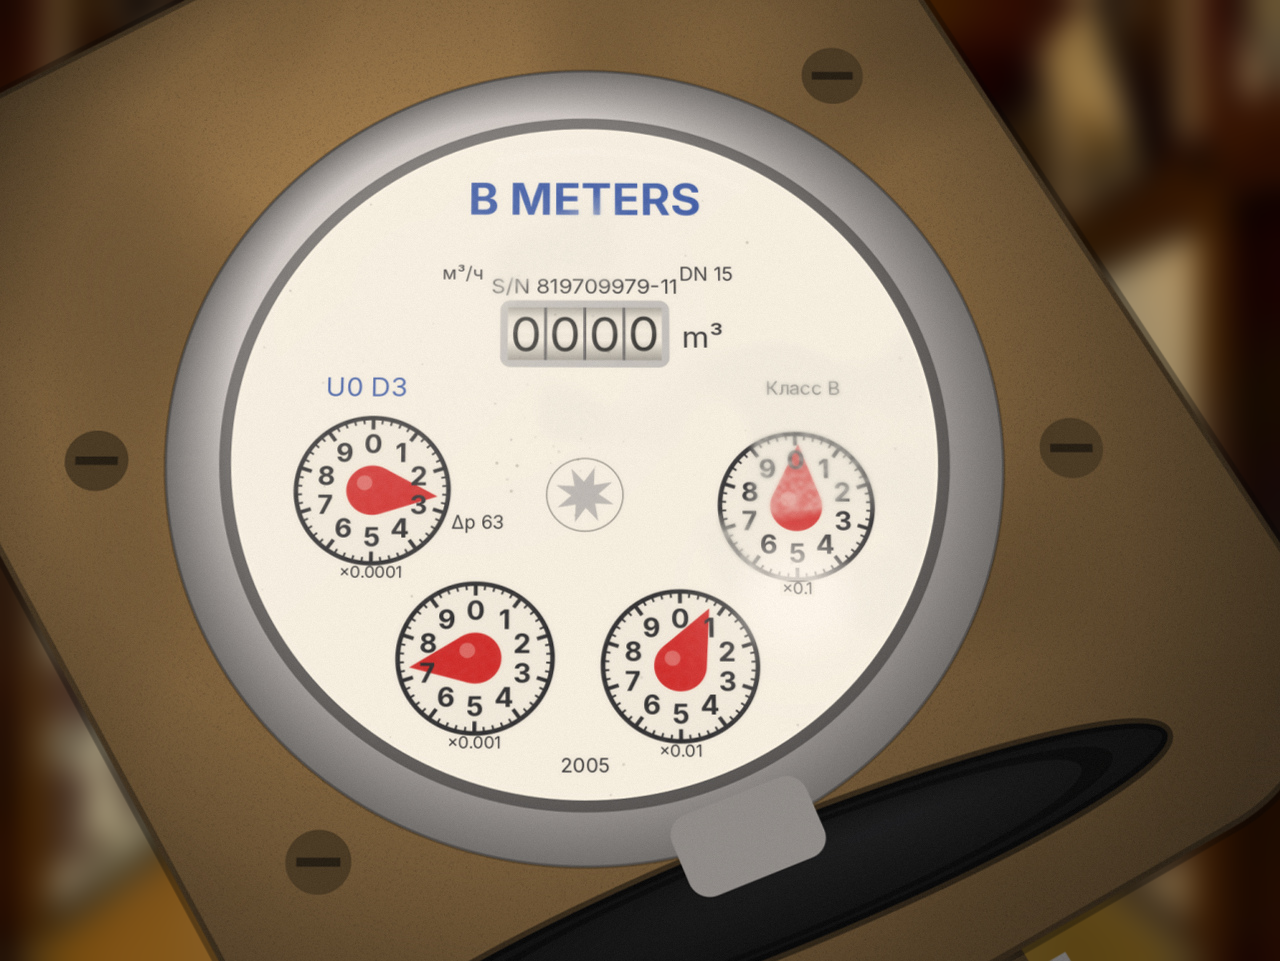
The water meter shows 0.0072 m³
